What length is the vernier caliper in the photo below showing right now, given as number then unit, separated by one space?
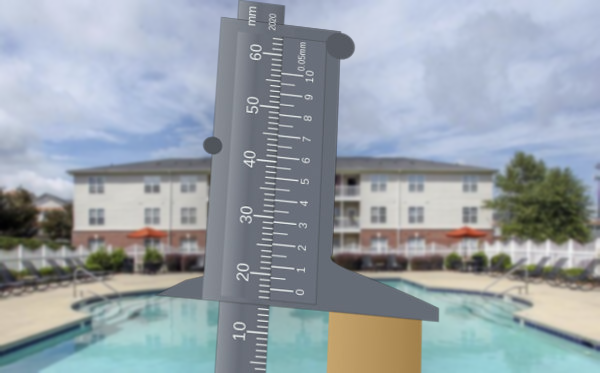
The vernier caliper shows 17.5 mm
